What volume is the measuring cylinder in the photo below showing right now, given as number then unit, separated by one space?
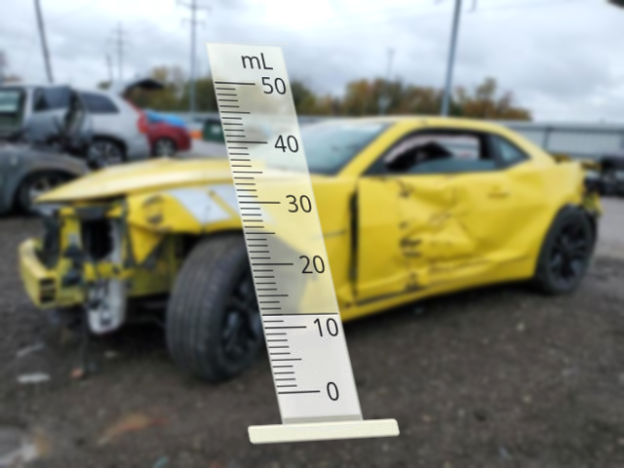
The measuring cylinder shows 12 mL
